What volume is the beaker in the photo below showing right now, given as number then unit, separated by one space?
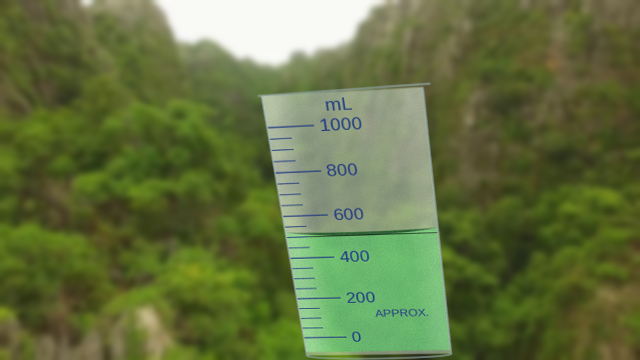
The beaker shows 500 mL
